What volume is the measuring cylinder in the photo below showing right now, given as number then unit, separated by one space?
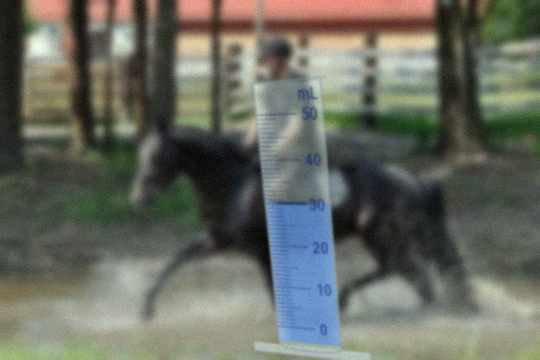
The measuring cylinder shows 30 mL
